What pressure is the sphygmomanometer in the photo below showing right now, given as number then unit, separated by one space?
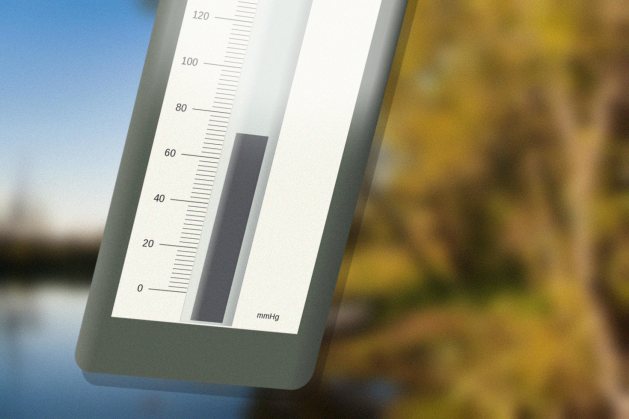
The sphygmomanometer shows 72 mmHg
